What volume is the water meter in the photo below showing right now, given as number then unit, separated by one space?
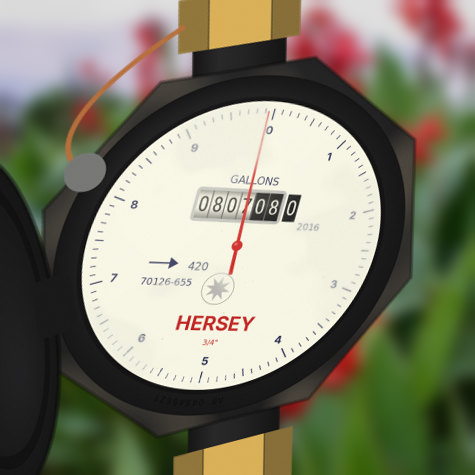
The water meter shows 807079.9 gal
